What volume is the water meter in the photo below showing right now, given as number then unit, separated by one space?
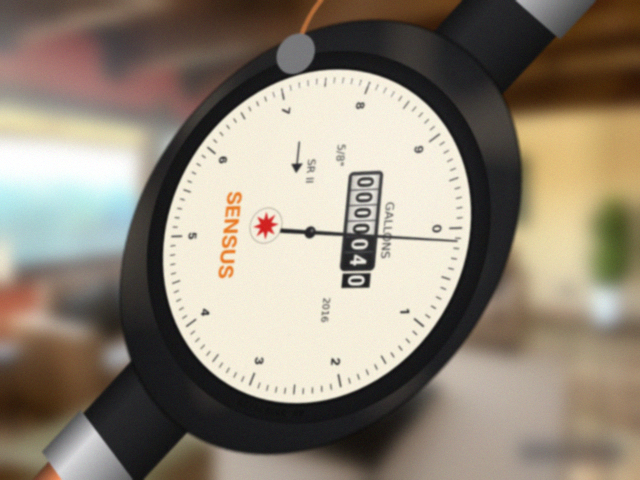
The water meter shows 40.1 gal
